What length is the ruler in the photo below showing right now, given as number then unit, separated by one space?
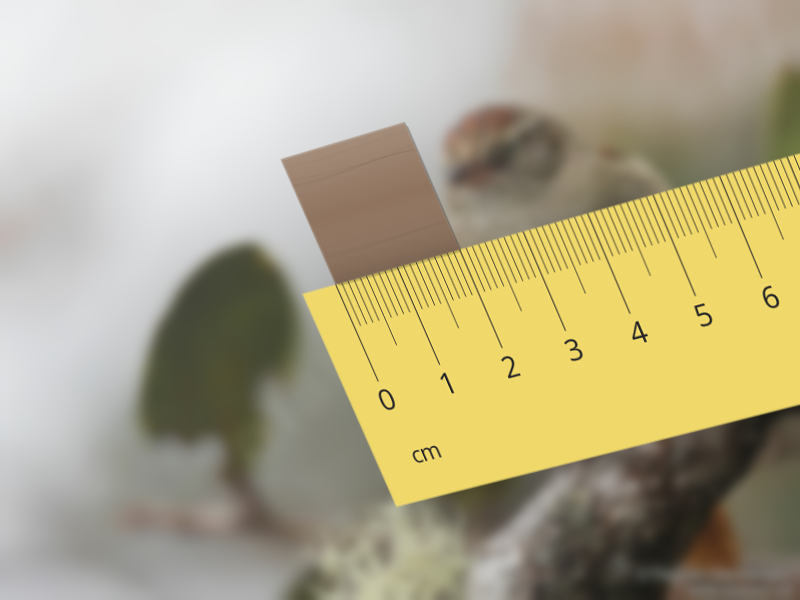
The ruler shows 2 cm
